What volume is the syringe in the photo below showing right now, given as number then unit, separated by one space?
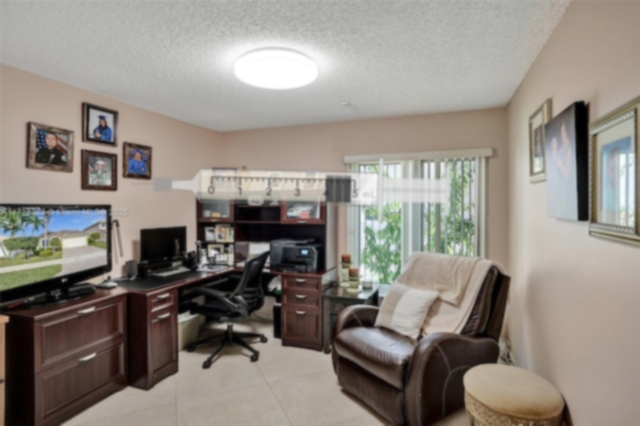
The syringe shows 4 mL
